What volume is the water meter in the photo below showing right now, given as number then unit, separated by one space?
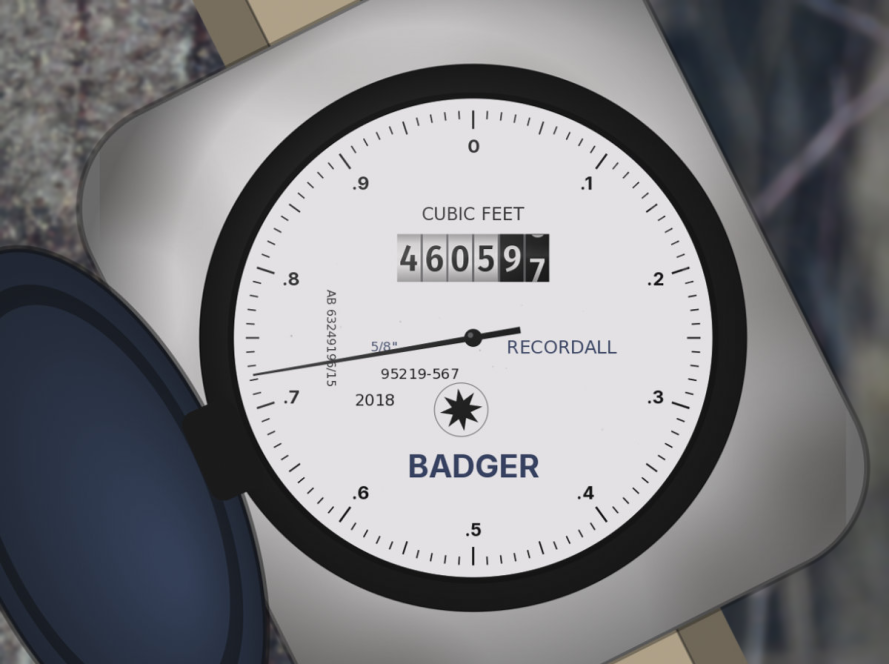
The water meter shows 460596.72 ft³
